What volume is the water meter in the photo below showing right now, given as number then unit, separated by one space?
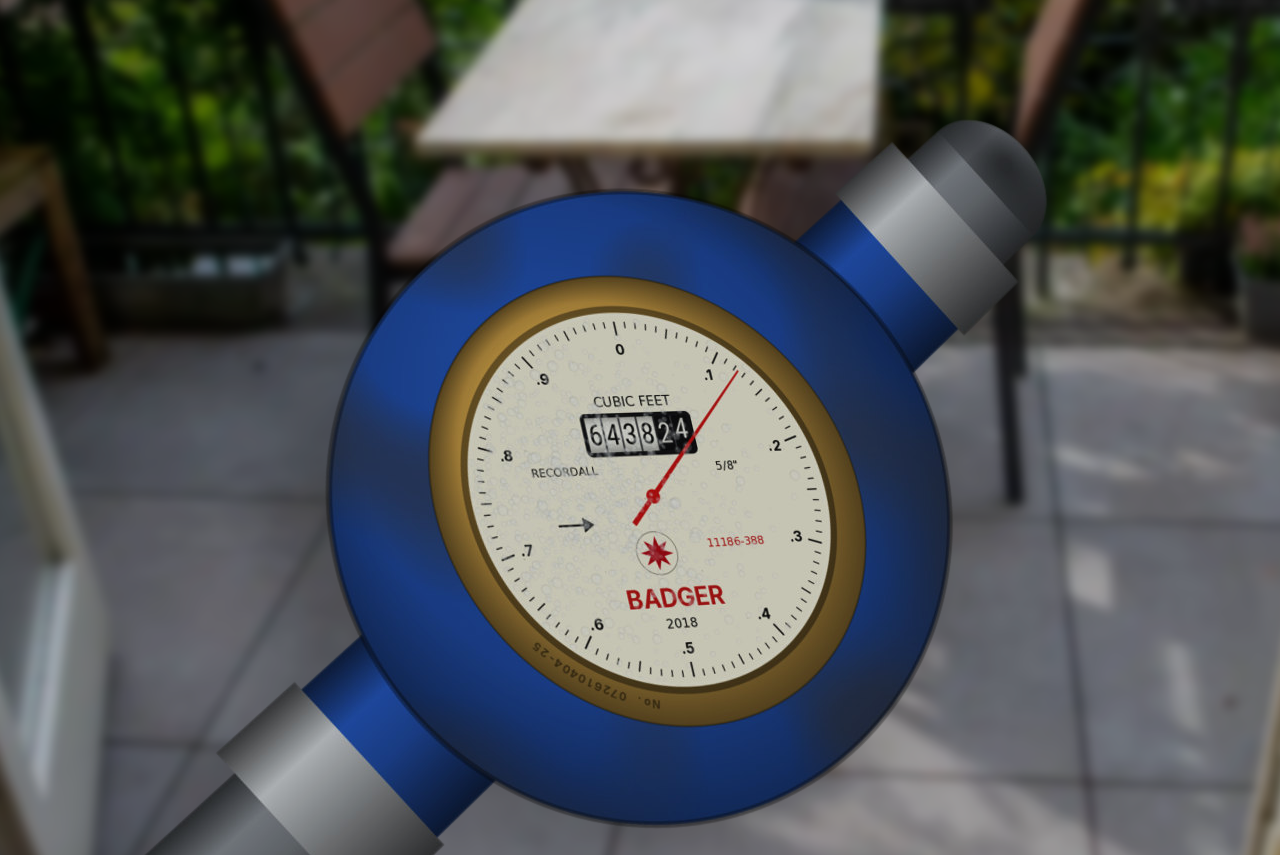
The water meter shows 643824.12 ft³
